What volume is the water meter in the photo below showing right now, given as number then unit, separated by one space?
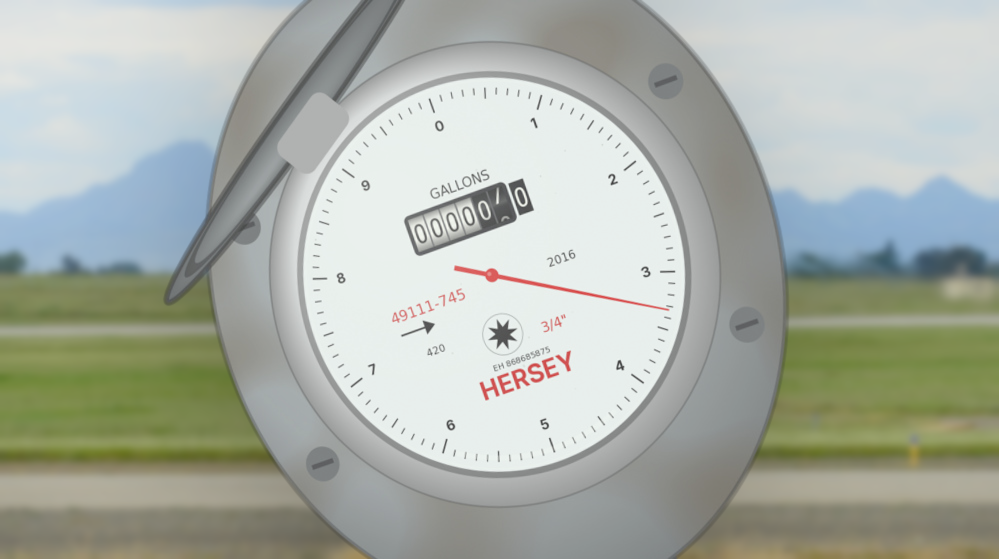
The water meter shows 73.3 gal
